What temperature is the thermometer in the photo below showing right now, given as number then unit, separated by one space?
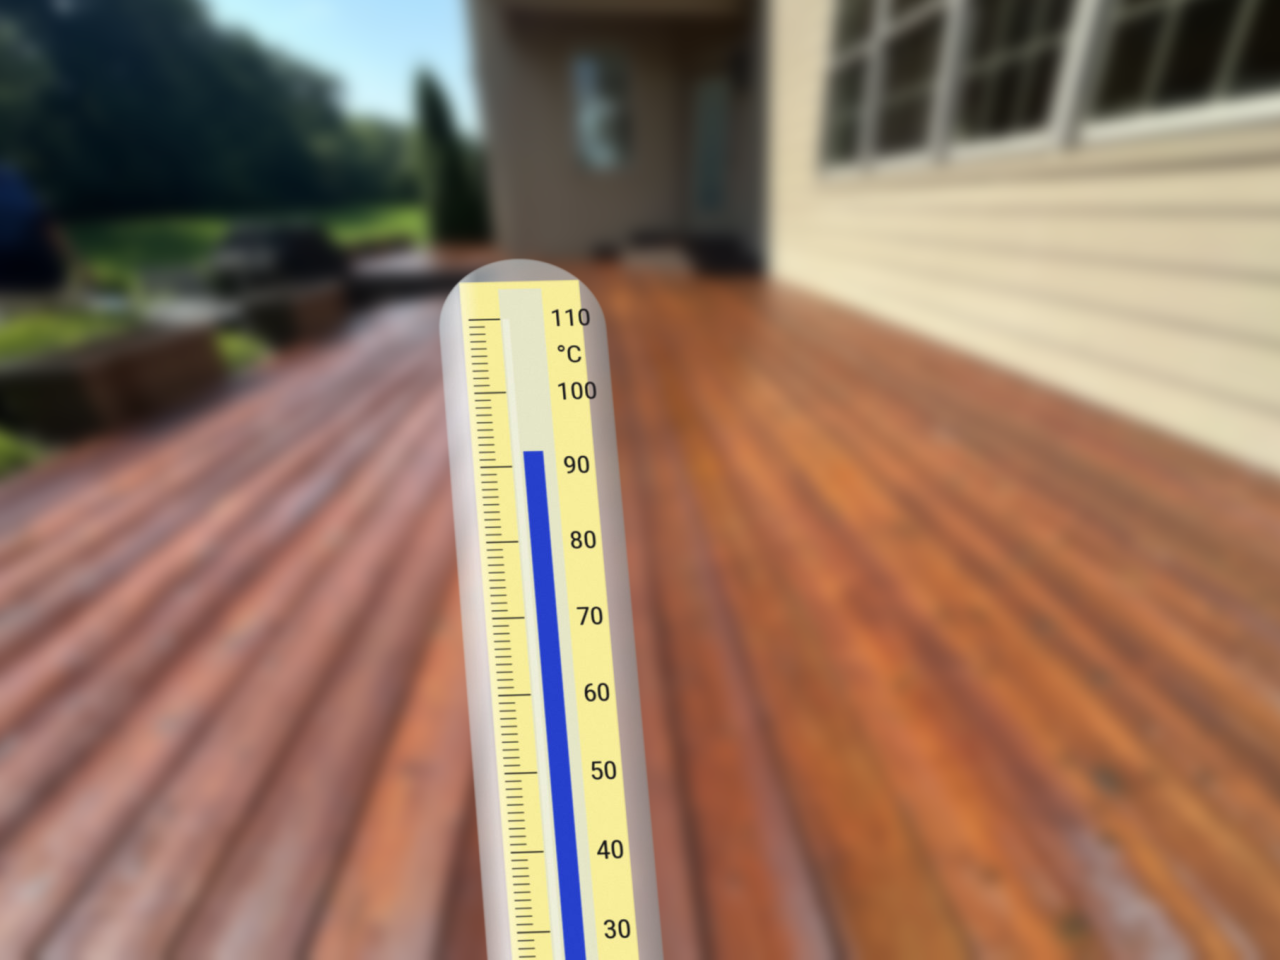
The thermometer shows 92 °C
